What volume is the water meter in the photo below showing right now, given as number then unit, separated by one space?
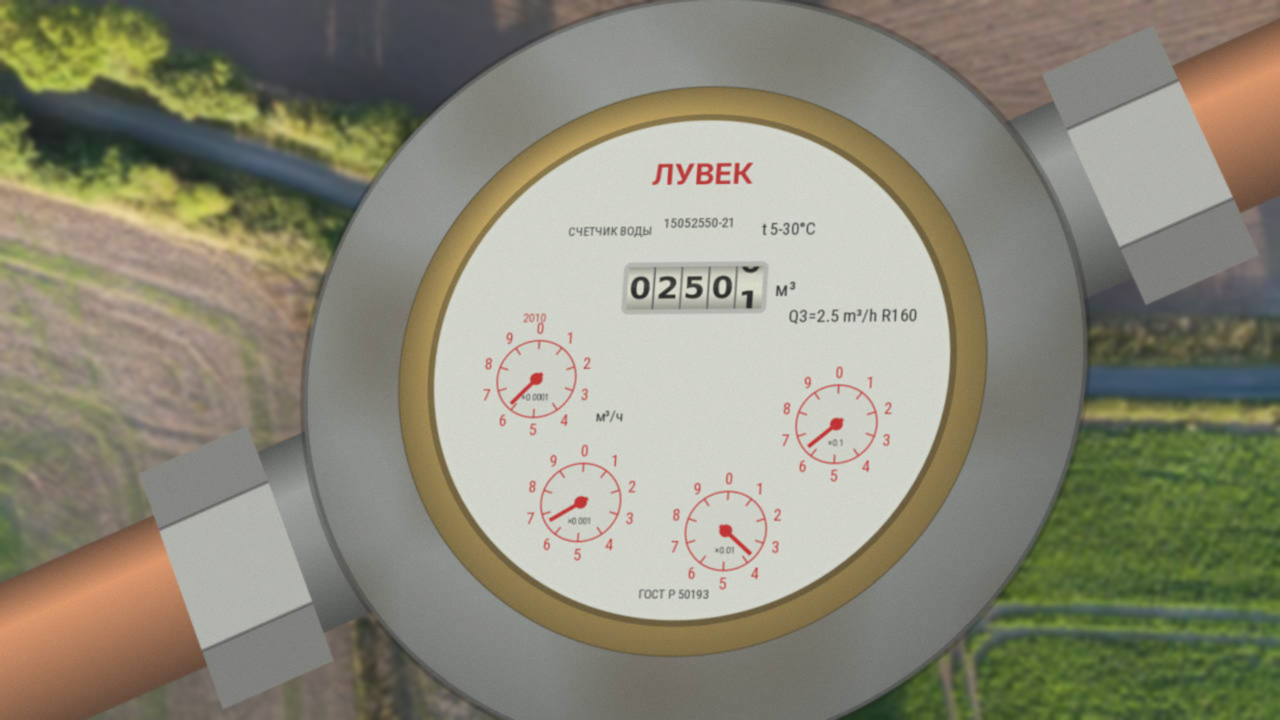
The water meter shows 2500.6366 m³
